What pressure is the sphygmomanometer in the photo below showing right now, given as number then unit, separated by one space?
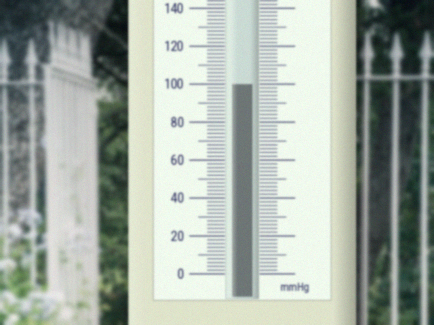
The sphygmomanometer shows 100 mmHg
